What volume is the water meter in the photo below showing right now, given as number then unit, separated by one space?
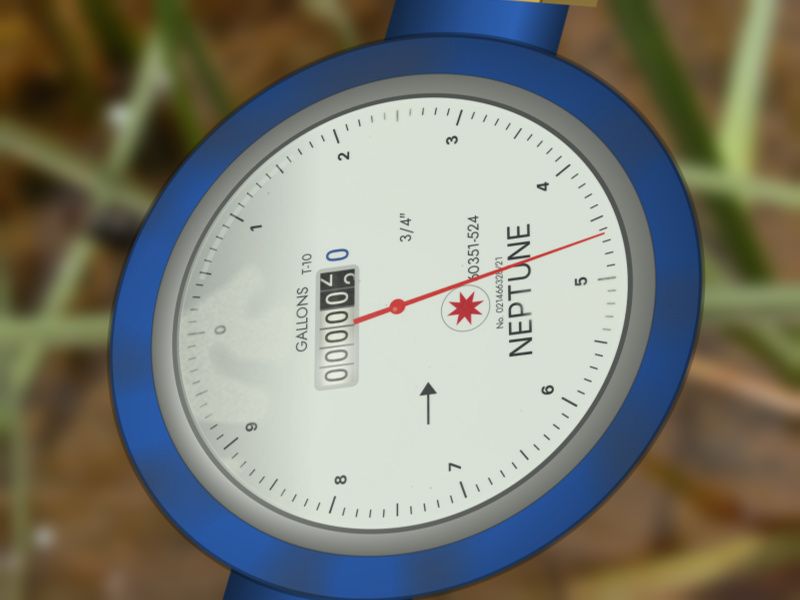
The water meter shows 24.6 gal
